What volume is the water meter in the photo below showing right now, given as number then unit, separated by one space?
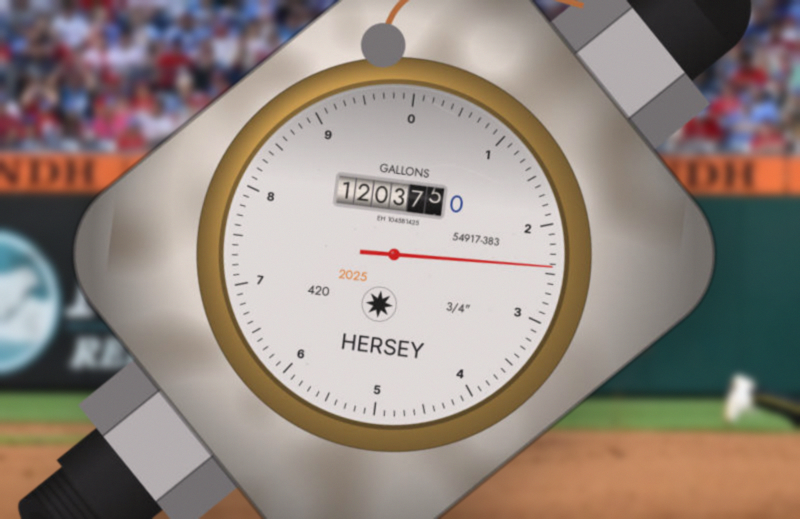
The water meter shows 1203752.4 gal
